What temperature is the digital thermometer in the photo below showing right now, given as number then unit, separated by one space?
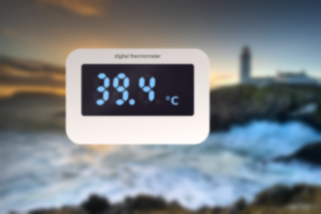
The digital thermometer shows 39.4 °C
